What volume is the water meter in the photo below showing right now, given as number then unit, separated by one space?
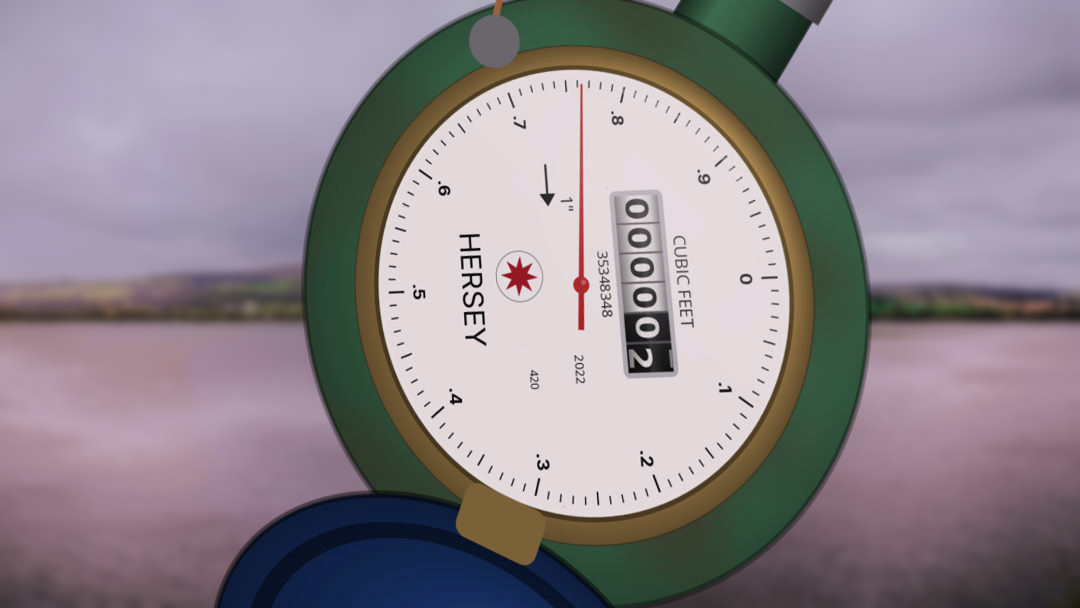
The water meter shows 1.76 ft³
